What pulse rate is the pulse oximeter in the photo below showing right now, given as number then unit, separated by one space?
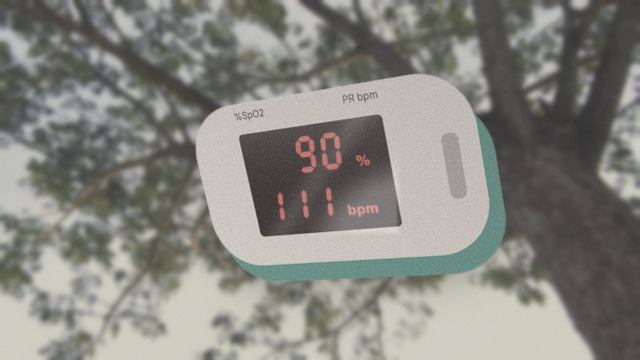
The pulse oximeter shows 111 bpm
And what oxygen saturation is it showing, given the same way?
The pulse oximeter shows 90 %
